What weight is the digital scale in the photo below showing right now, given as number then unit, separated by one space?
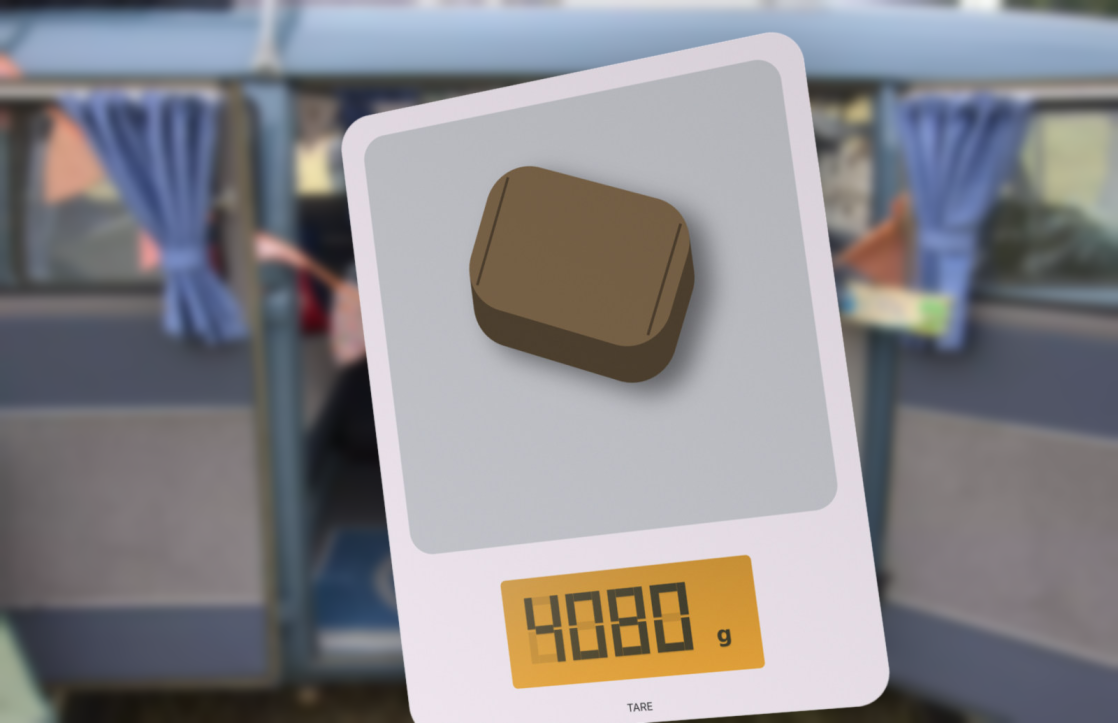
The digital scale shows 4080 g
